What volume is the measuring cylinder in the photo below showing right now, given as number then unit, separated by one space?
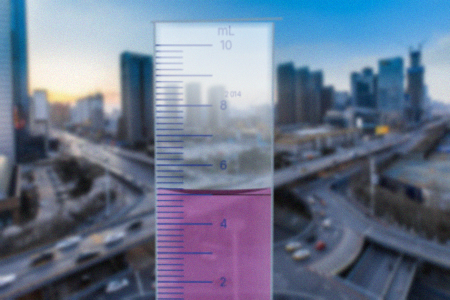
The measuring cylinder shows 5 mL
